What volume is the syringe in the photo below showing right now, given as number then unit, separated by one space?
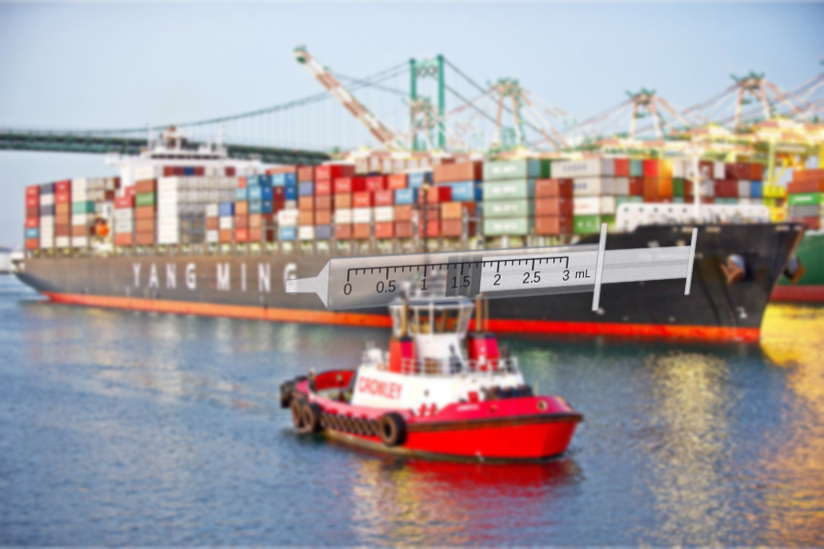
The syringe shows 1.3 mL
